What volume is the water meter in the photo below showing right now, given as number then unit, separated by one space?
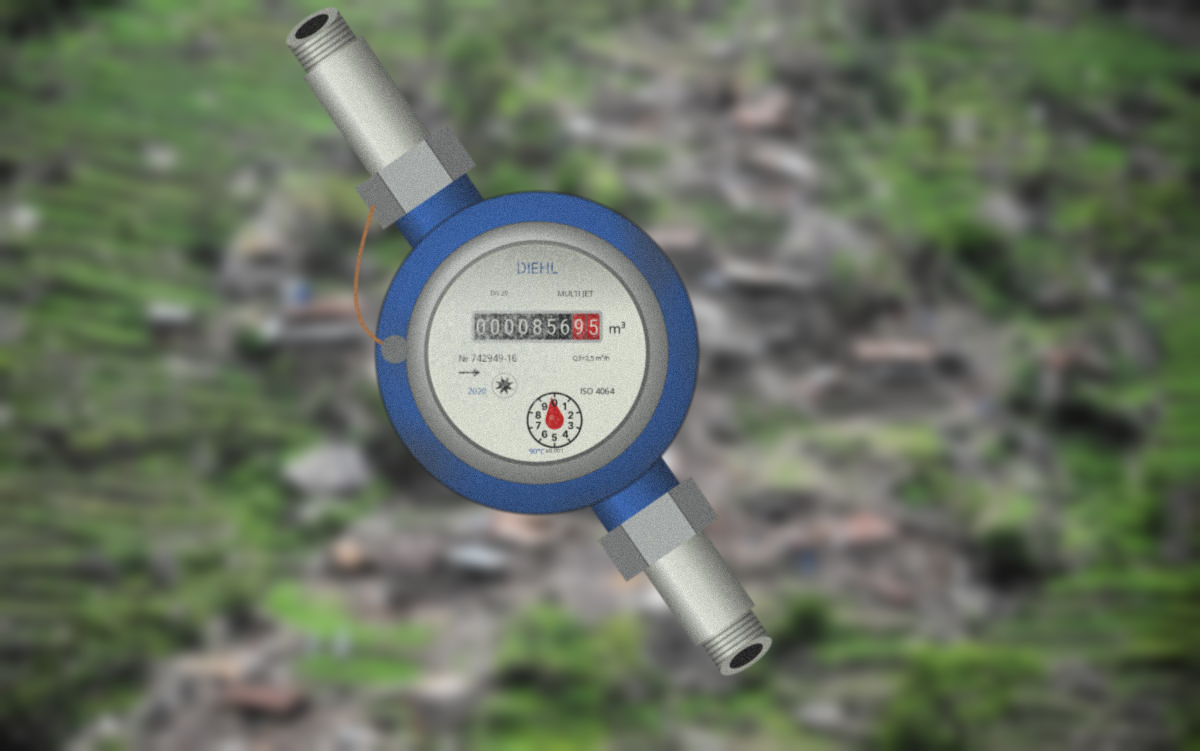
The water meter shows 856.949 m³
